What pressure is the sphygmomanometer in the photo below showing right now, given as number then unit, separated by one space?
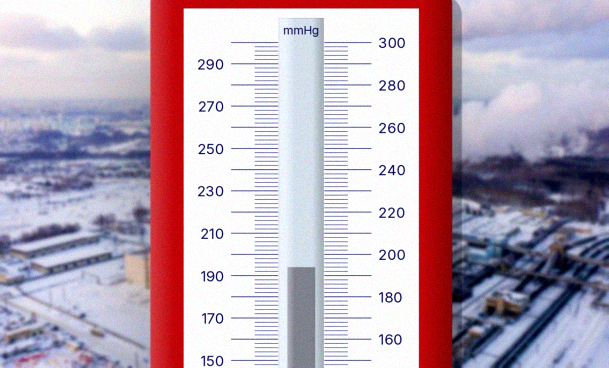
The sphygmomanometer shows 194 mmHg
